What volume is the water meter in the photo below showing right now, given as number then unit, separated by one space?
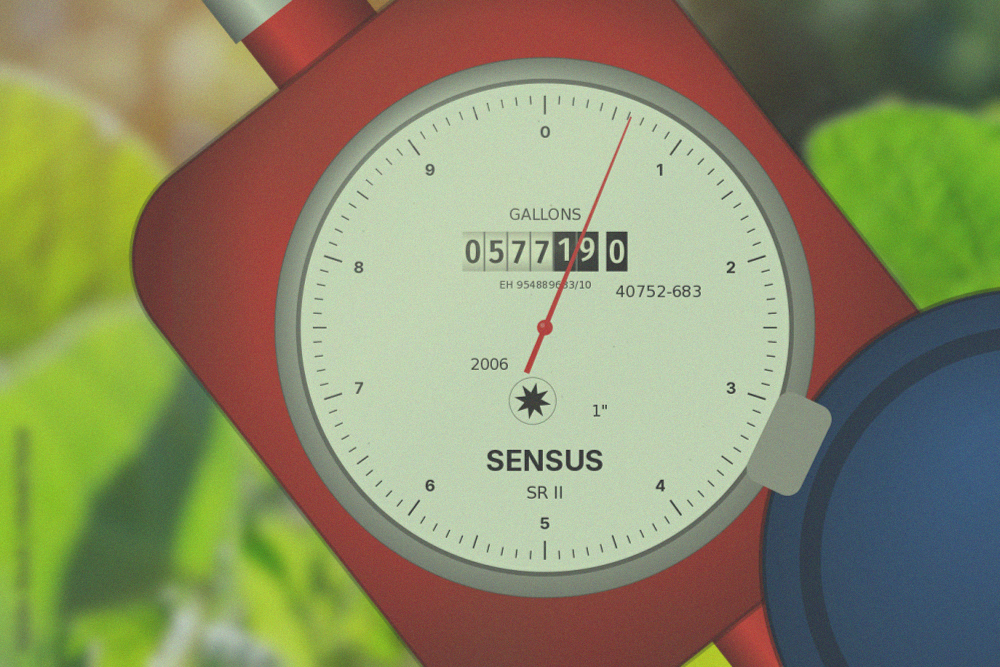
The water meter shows 577190.6 gal
